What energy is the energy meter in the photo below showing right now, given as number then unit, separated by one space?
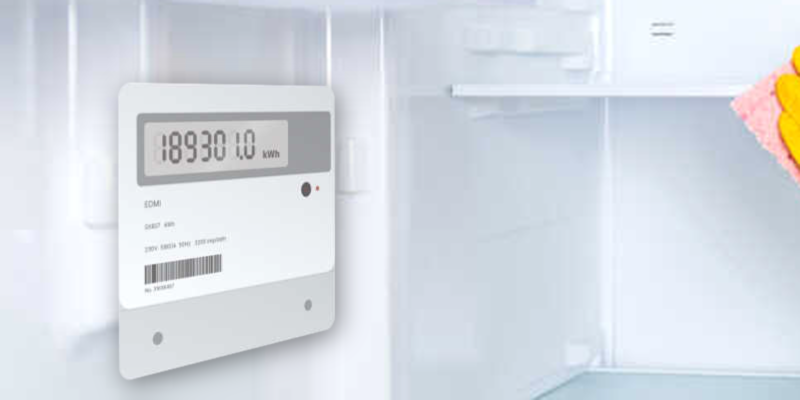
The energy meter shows 189301.0 kWh
